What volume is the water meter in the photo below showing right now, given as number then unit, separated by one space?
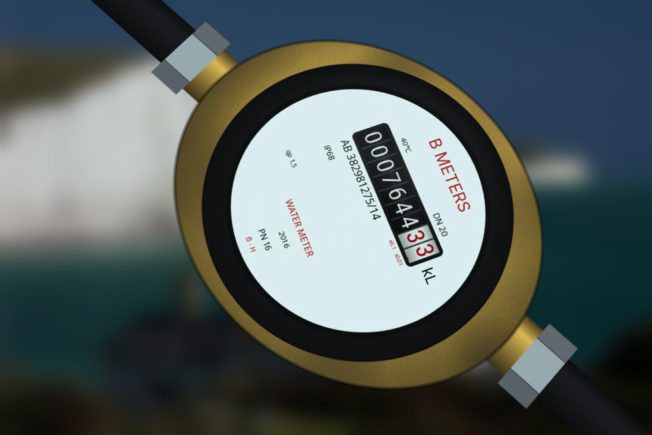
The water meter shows 7644.33 kL
